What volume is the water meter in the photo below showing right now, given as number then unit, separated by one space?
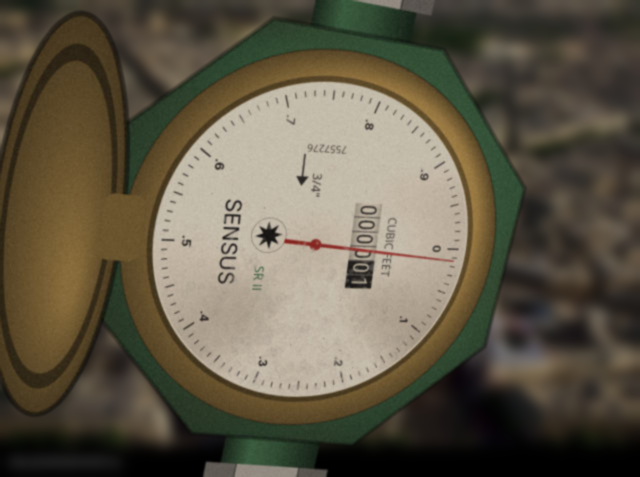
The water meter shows 1.01 ft³
